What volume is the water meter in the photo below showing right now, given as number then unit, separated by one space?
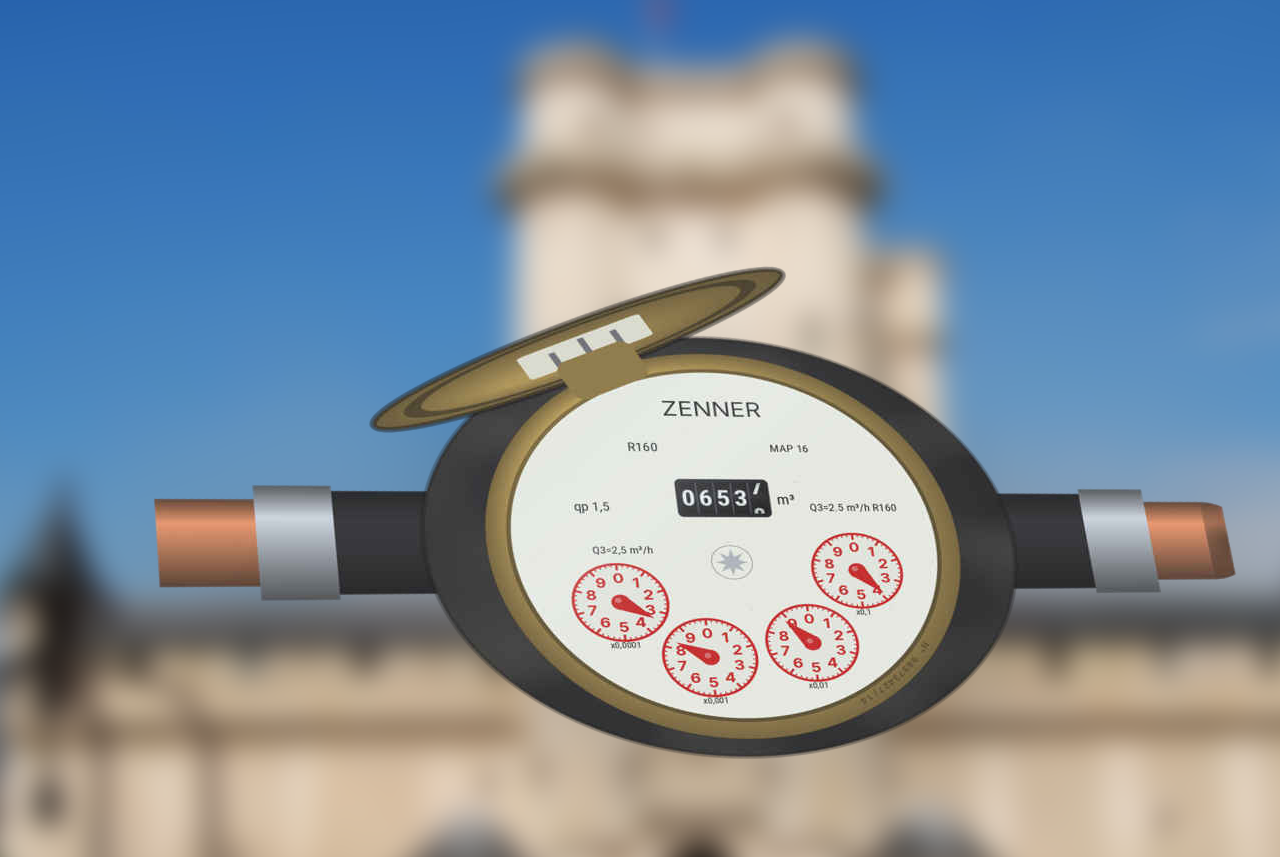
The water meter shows 6537.3883 m³
